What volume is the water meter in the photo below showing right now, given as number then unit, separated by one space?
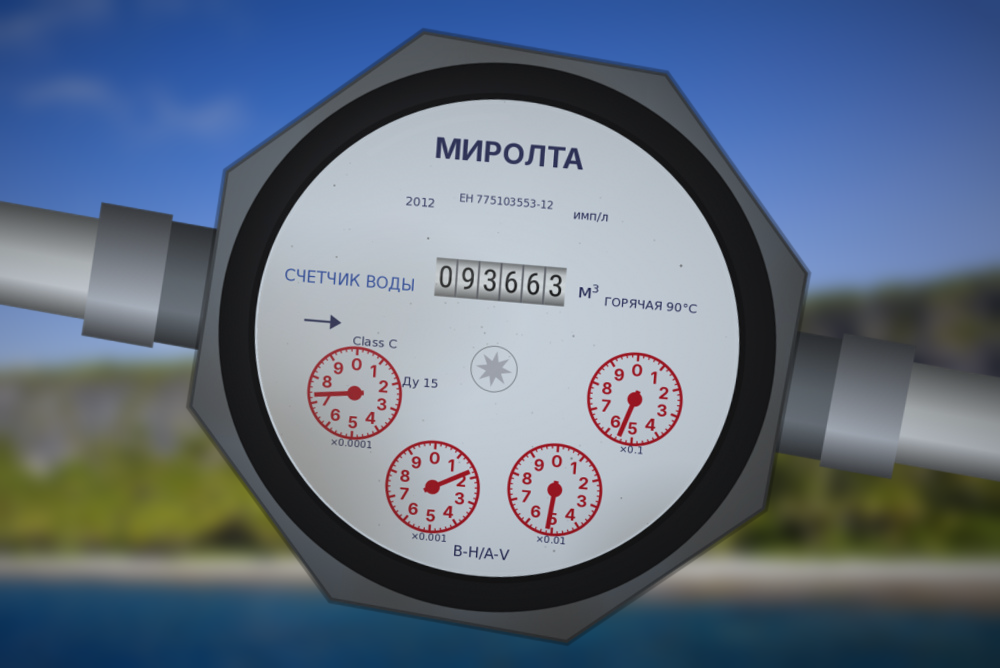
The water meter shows 93663.5517 m³
